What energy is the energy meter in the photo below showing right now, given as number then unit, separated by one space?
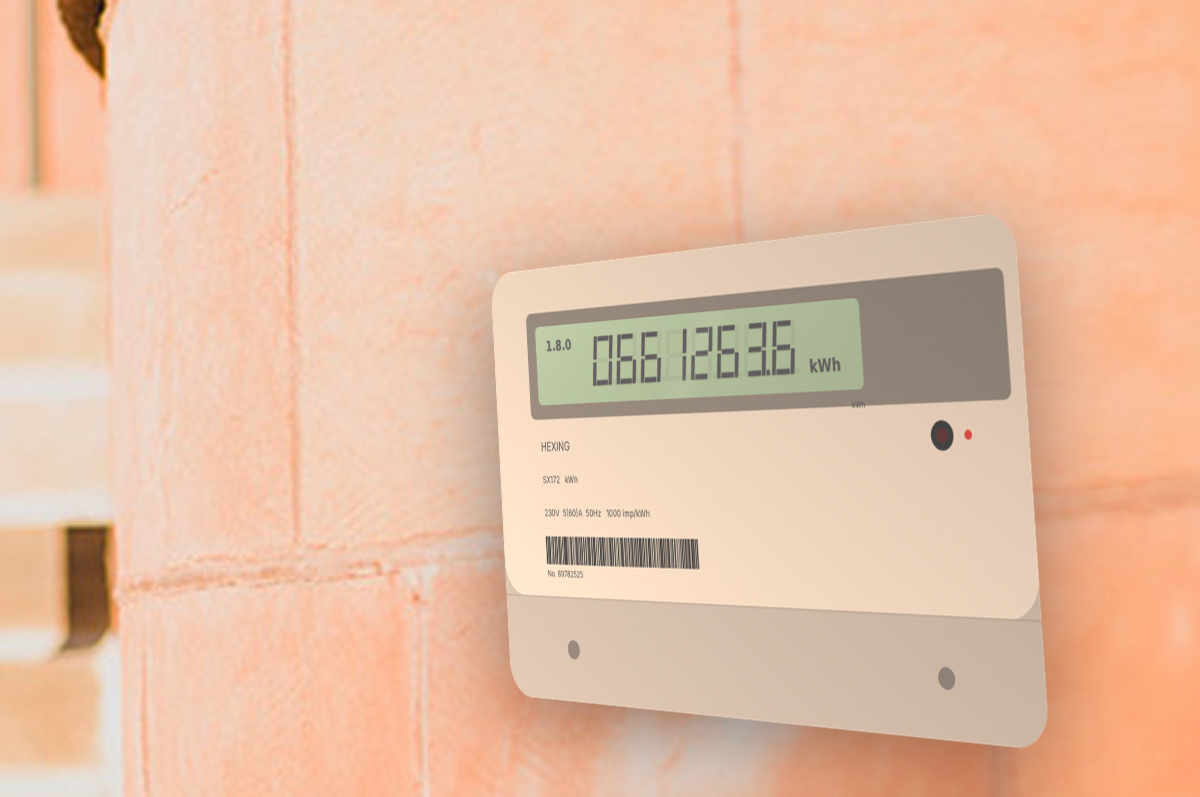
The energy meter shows 661263.6 kWh
